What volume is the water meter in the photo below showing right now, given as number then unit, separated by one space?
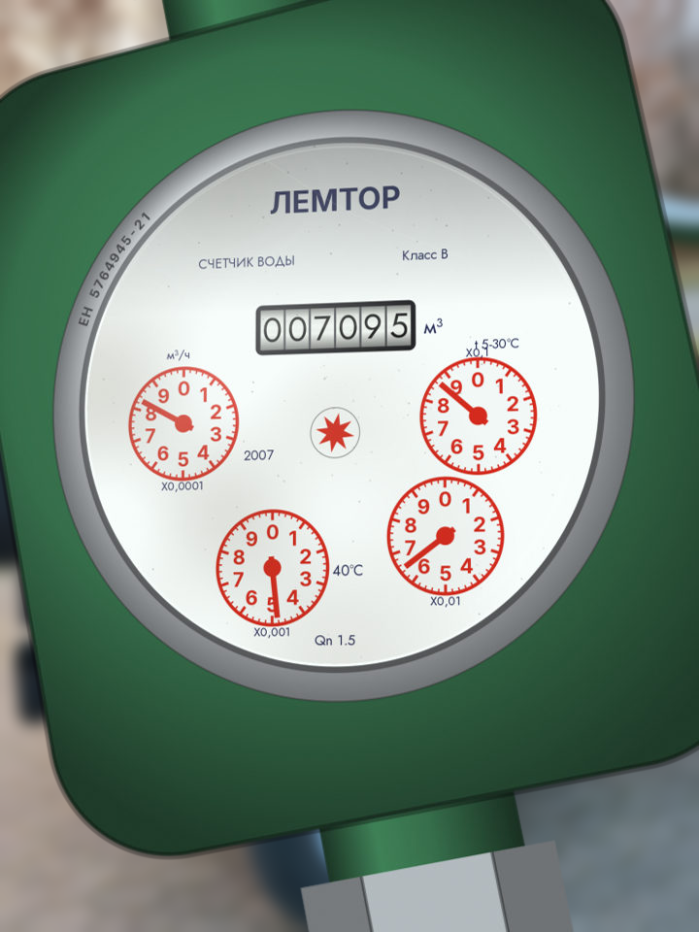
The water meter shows 7095.8648 m³
